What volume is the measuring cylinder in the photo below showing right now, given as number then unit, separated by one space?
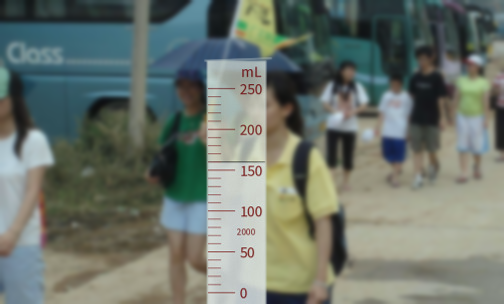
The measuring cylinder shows 160 mL
